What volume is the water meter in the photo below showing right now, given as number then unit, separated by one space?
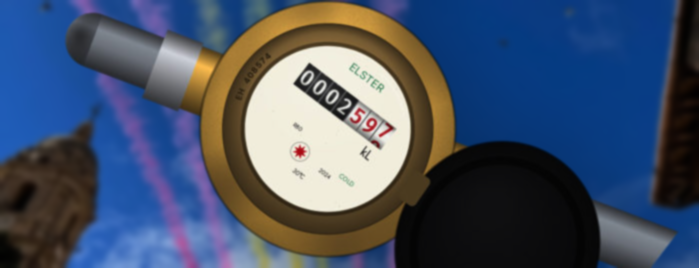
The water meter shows 2.597 kL
